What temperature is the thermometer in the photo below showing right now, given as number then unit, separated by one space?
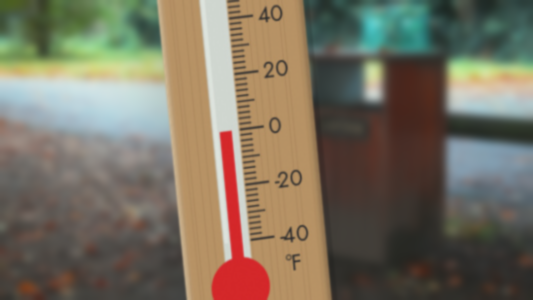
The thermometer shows 0 °F
